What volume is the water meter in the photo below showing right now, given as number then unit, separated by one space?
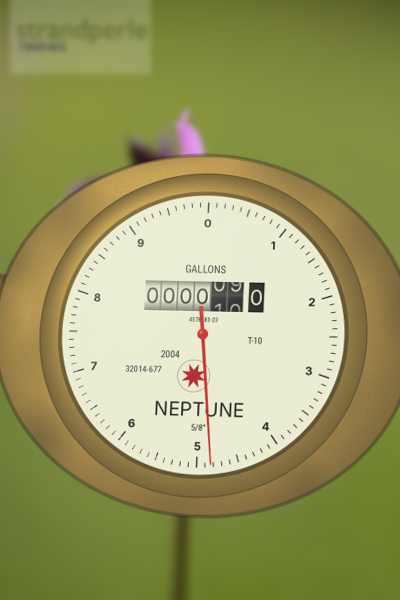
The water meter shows 94.8 gal
